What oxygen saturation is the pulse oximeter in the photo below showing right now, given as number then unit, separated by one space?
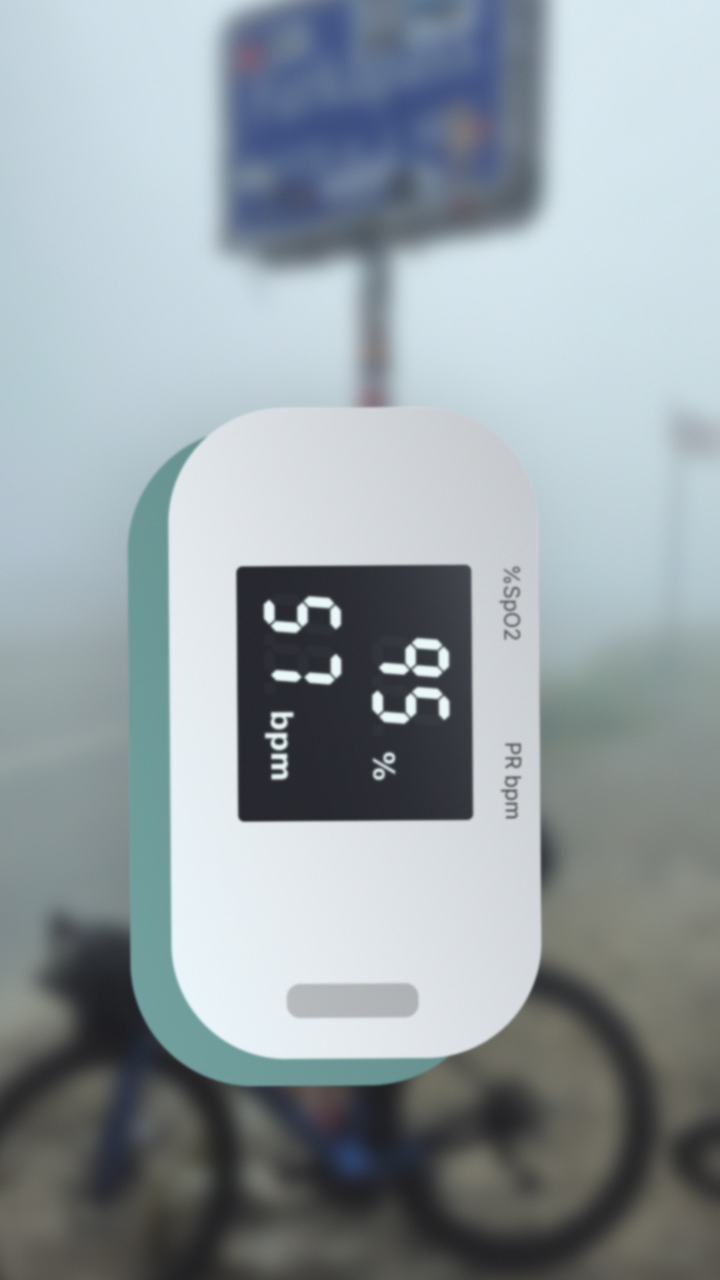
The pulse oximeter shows 95 %
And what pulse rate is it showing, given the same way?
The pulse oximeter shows 57 bpm
